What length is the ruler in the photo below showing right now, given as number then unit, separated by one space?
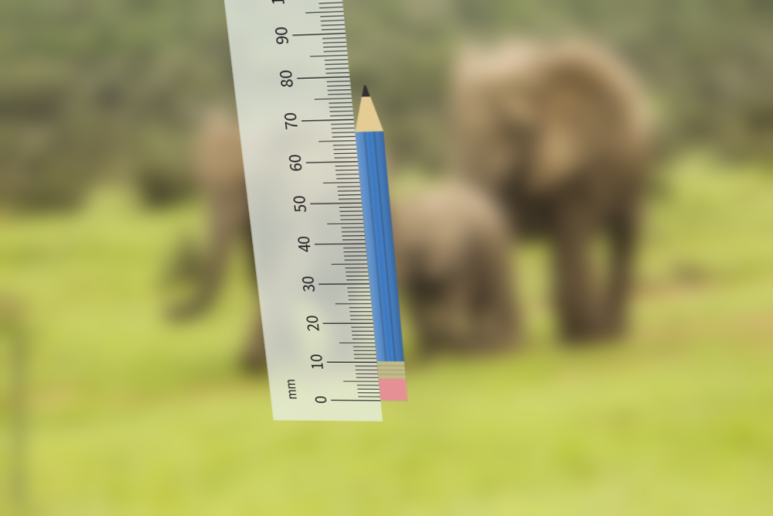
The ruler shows 78 mm
